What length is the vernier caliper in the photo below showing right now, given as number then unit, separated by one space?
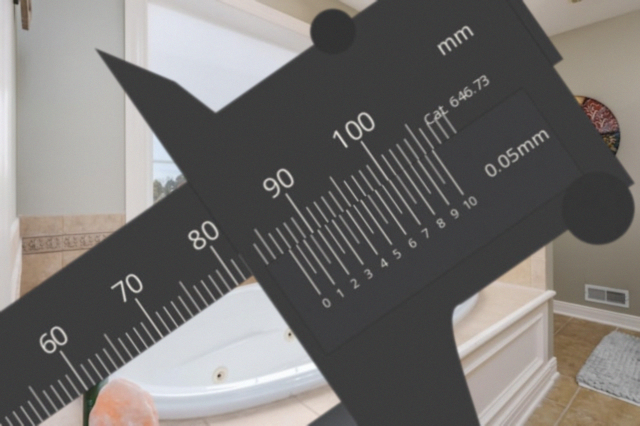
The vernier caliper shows 86.8 mm
